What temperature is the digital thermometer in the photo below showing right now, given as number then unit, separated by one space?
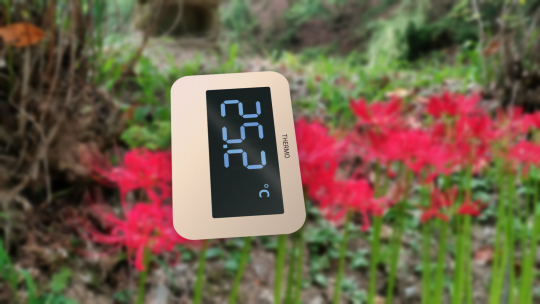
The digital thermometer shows 25.2 °C
